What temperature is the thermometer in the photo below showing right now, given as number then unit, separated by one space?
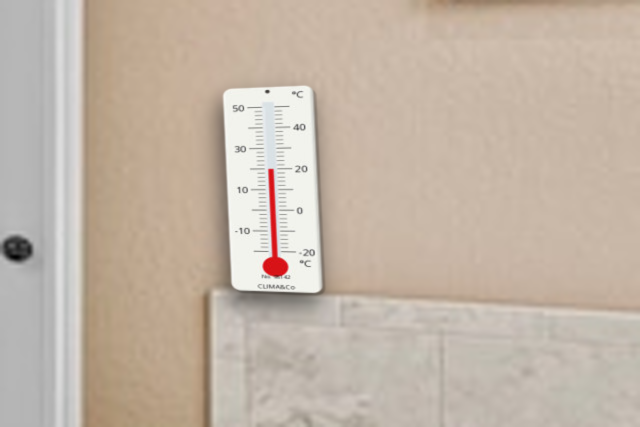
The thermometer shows 20 °C
